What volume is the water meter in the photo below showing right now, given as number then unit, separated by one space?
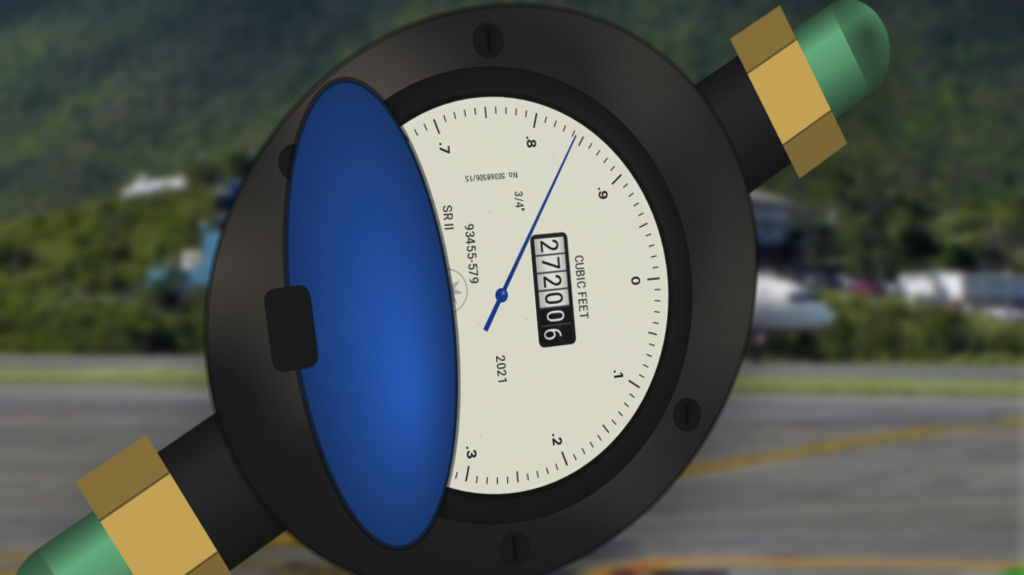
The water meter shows 272005.84 ft³
